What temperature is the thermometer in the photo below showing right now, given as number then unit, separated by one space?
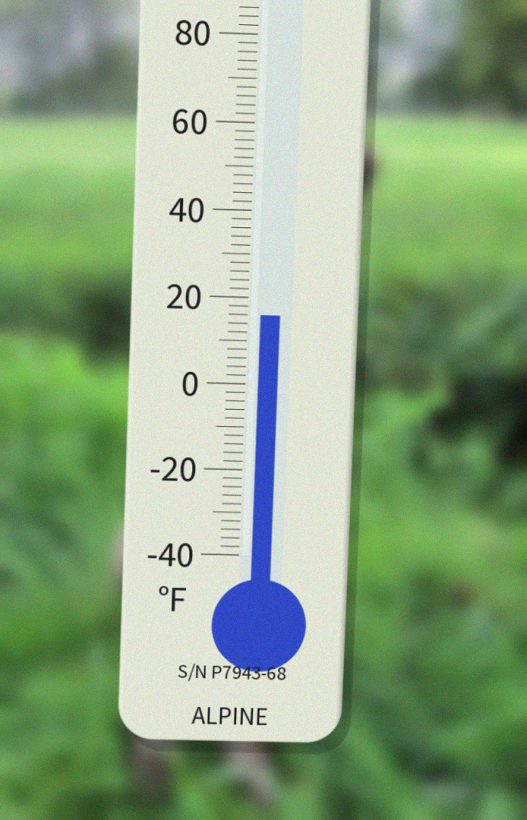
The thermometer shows 16 °F
